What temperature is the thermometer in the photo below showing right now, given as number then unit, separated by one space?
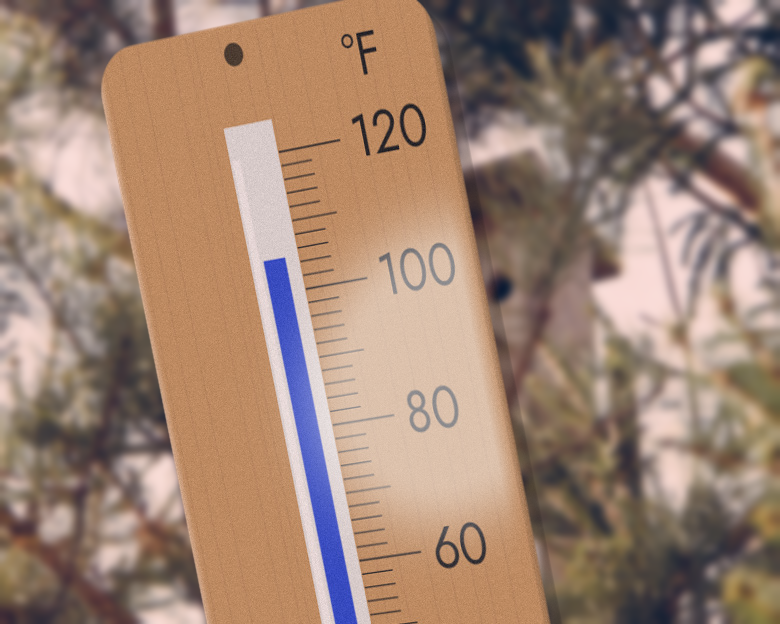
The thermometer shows 105 °F
